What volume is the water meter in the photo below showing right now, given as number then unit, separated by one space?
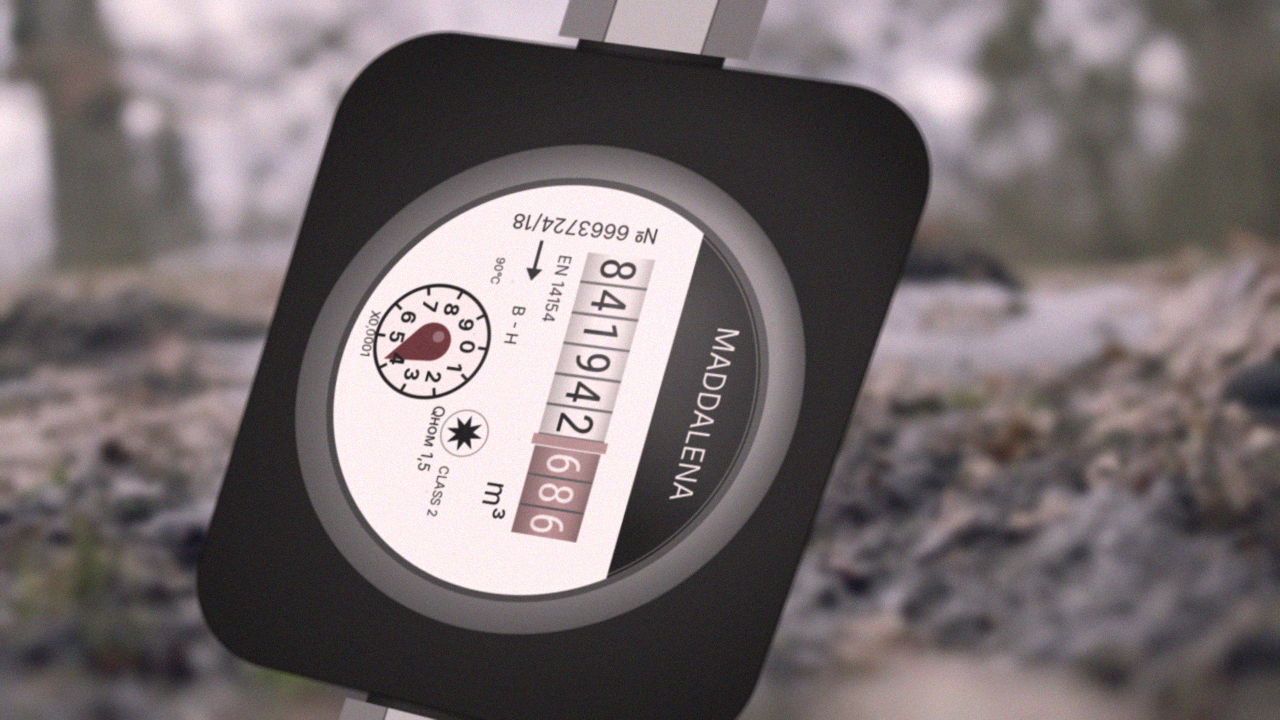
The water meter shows 841942.6864 m³
